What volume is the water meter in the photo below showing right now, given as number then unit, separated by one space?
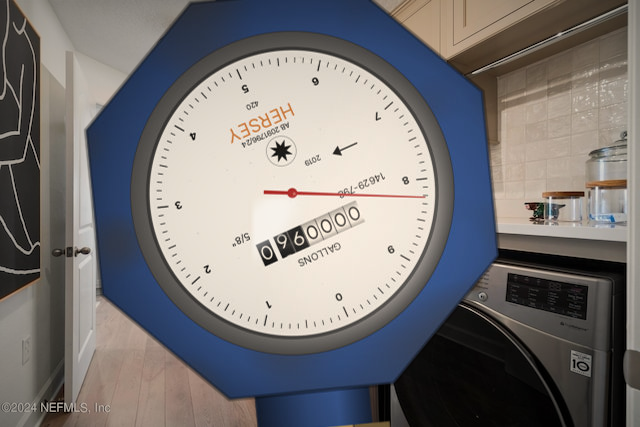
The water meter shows 958.2 gal
